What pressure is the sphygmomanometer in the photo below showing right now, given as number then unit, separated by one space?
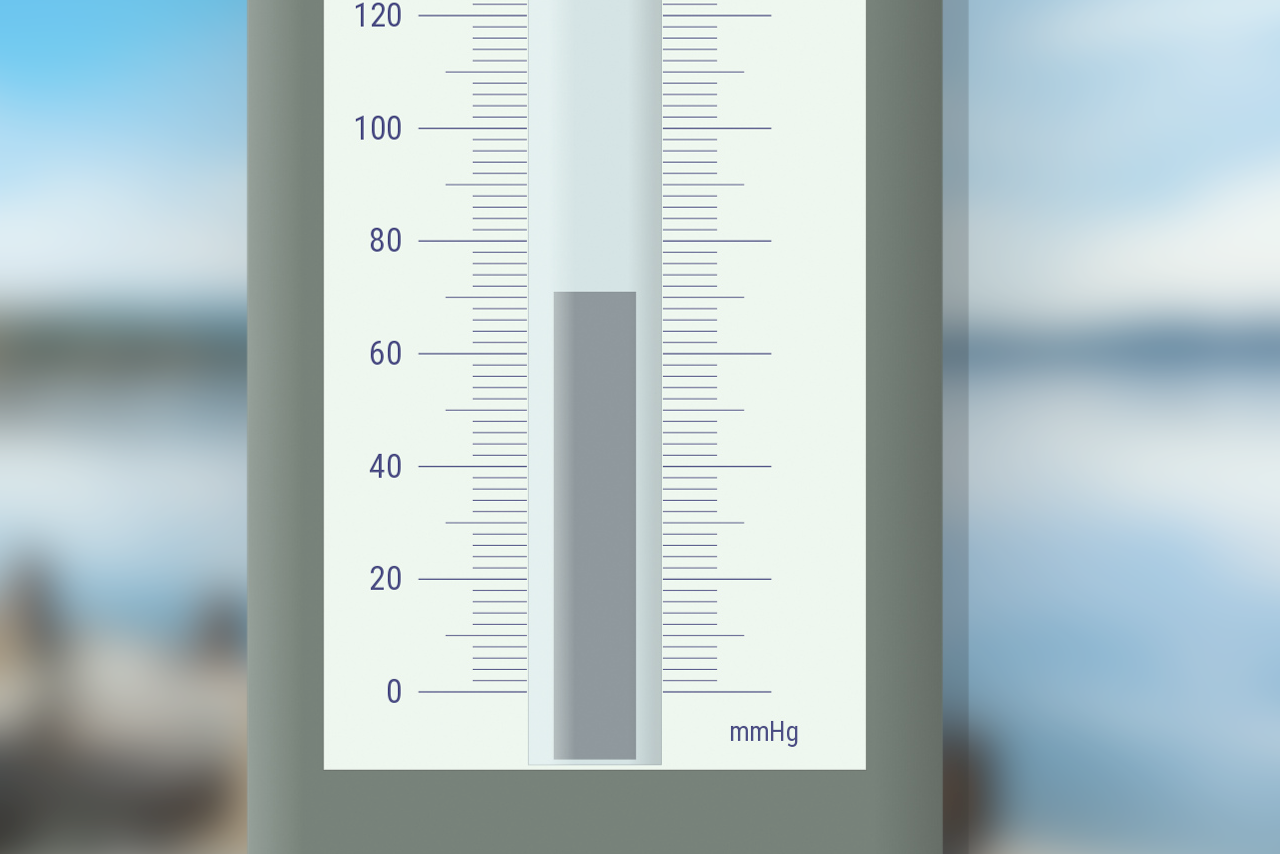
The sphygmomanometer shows 71 mmHg
